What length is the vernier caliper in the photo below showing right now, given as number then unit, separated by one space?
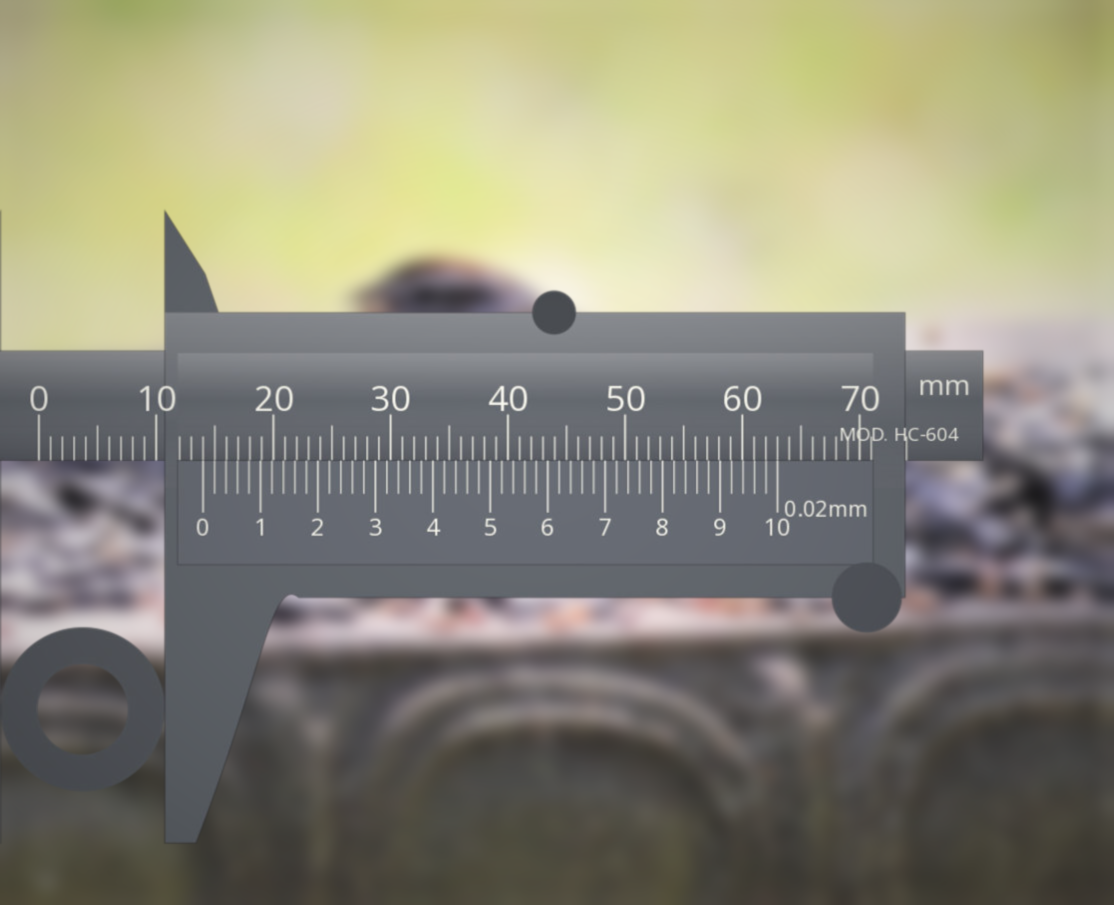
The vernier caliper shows 14.0 mm
